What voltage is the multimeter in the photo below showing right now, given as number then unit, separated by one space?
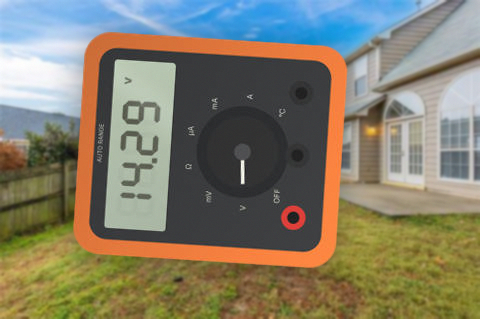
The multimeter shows 14.29 V
